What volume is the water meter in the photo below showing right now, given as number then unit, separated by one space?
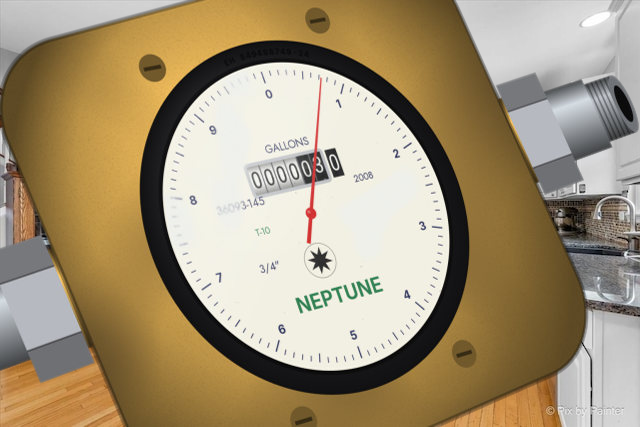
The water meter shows 30.7 gal
